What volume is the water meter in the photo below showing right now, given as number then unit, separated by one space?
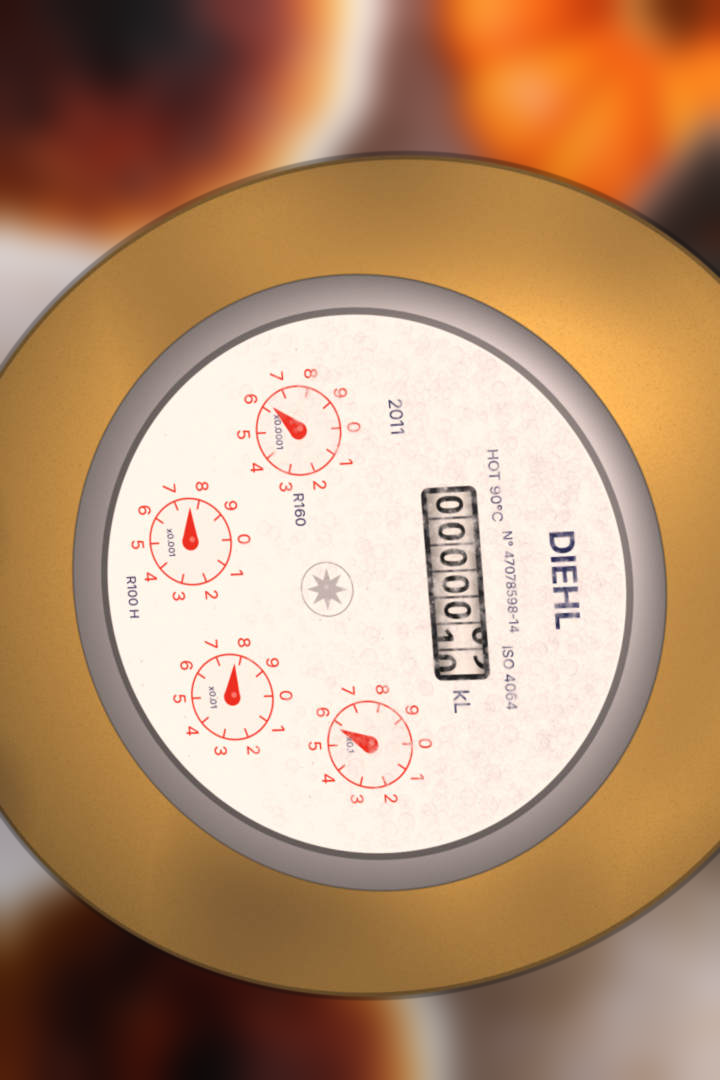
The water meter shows 9.5776 kL
